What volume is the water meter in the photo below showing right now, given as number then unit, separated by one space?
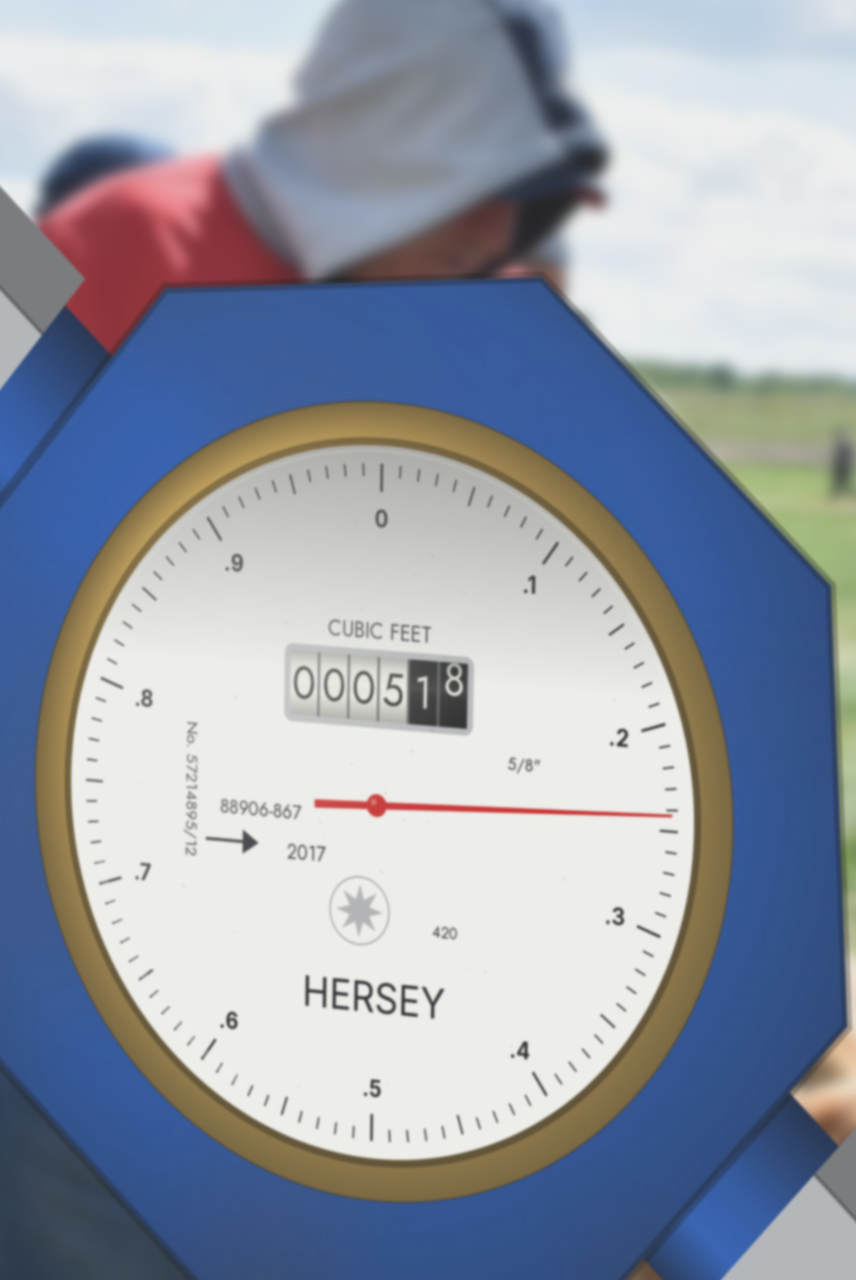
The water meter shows 518.24 ft³
